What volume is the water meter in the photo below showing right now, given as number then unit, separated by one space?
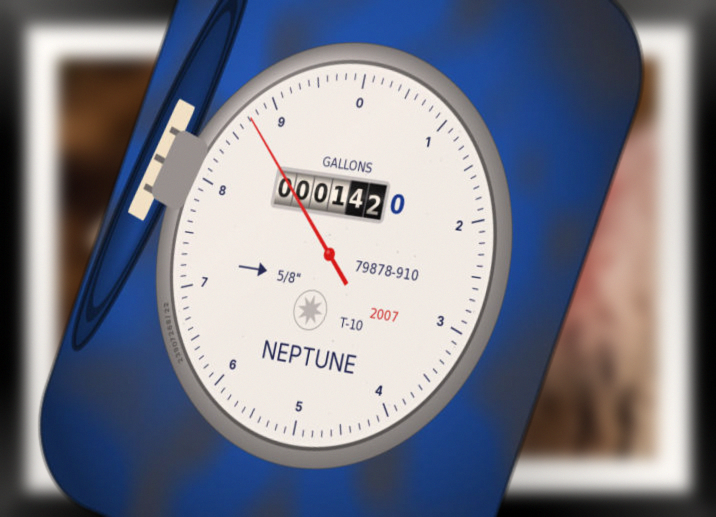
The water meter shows 1418.7 gal
